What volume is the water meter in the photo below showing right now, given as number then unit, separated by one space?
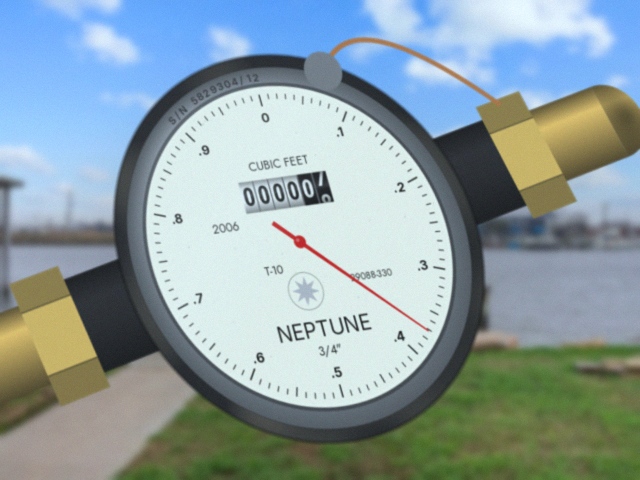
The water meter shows 7.37 ft³
